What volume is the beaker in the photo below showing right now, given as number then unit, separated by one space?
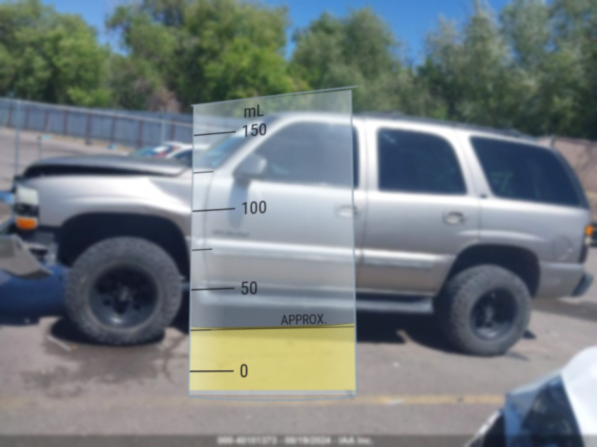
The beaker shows 25 mL
